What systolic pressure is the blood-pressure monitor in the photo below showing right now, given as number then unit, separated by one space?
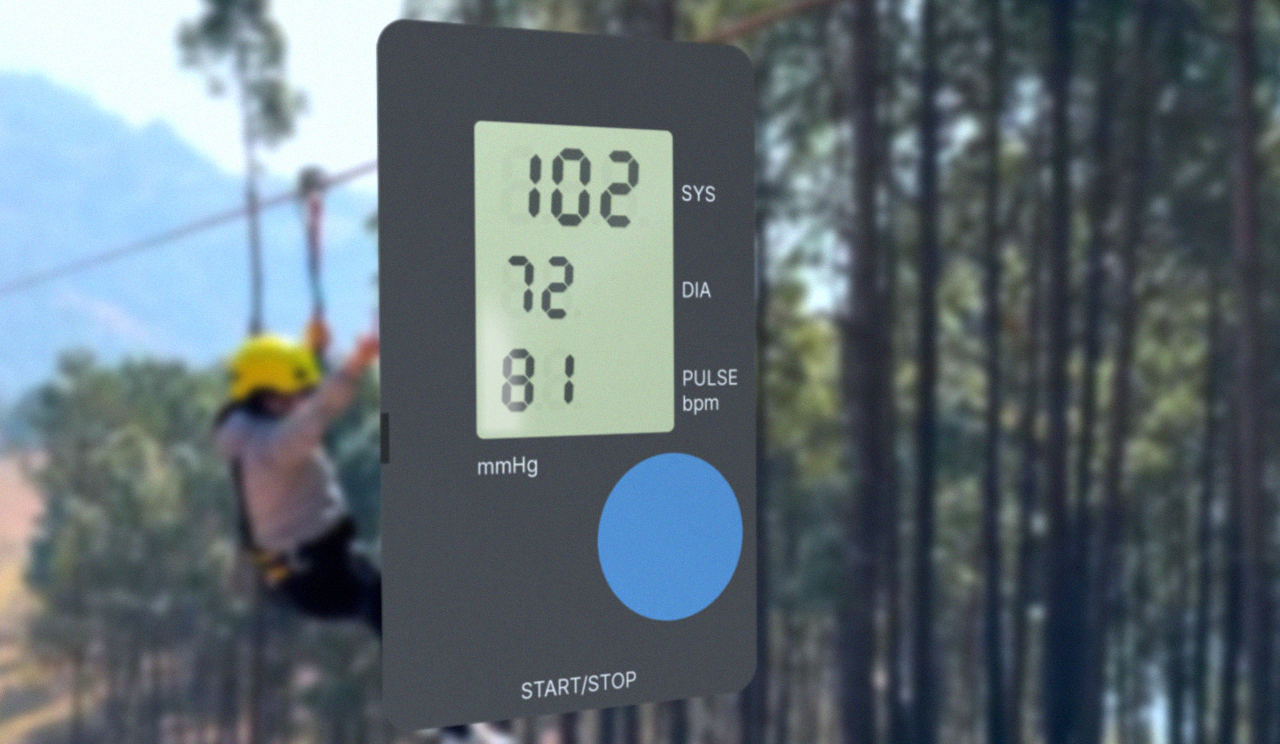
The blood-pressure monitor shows 102 mmHg
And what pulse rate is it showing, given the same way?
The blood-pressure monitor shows 81 bpm
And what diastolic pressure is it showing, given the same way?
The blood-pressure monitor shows 72 mmHg
